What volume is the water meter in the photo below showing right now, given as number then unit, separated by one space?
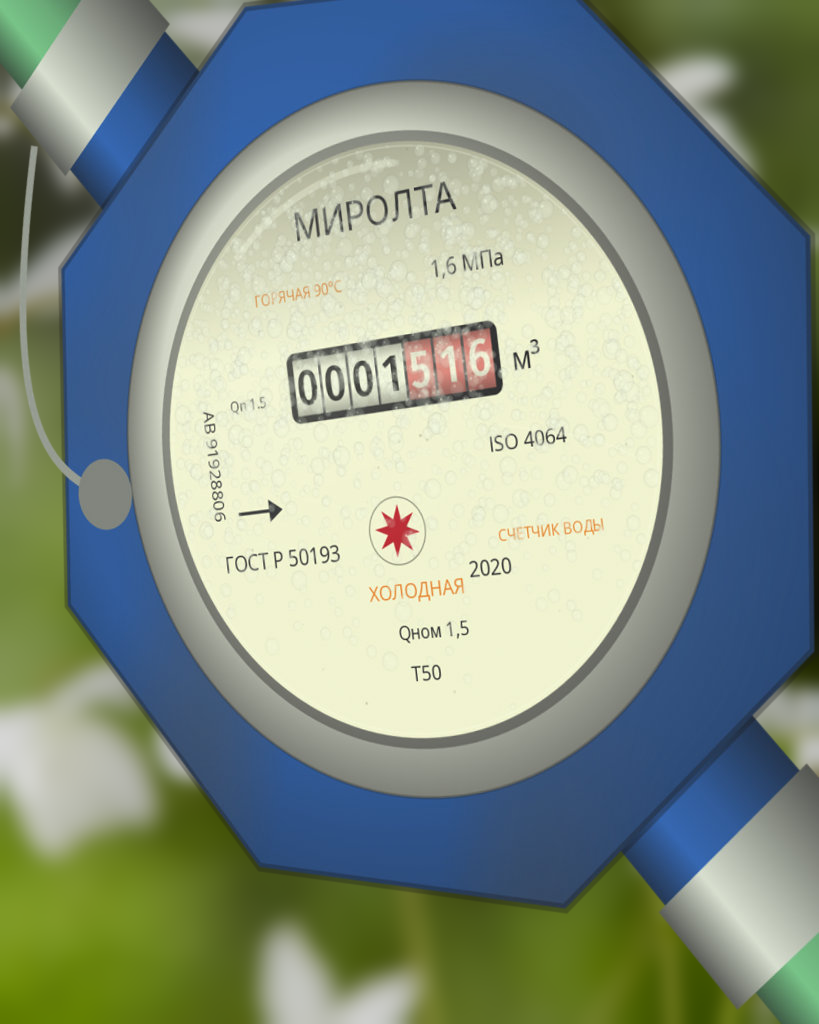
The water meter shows 1.516 m³
